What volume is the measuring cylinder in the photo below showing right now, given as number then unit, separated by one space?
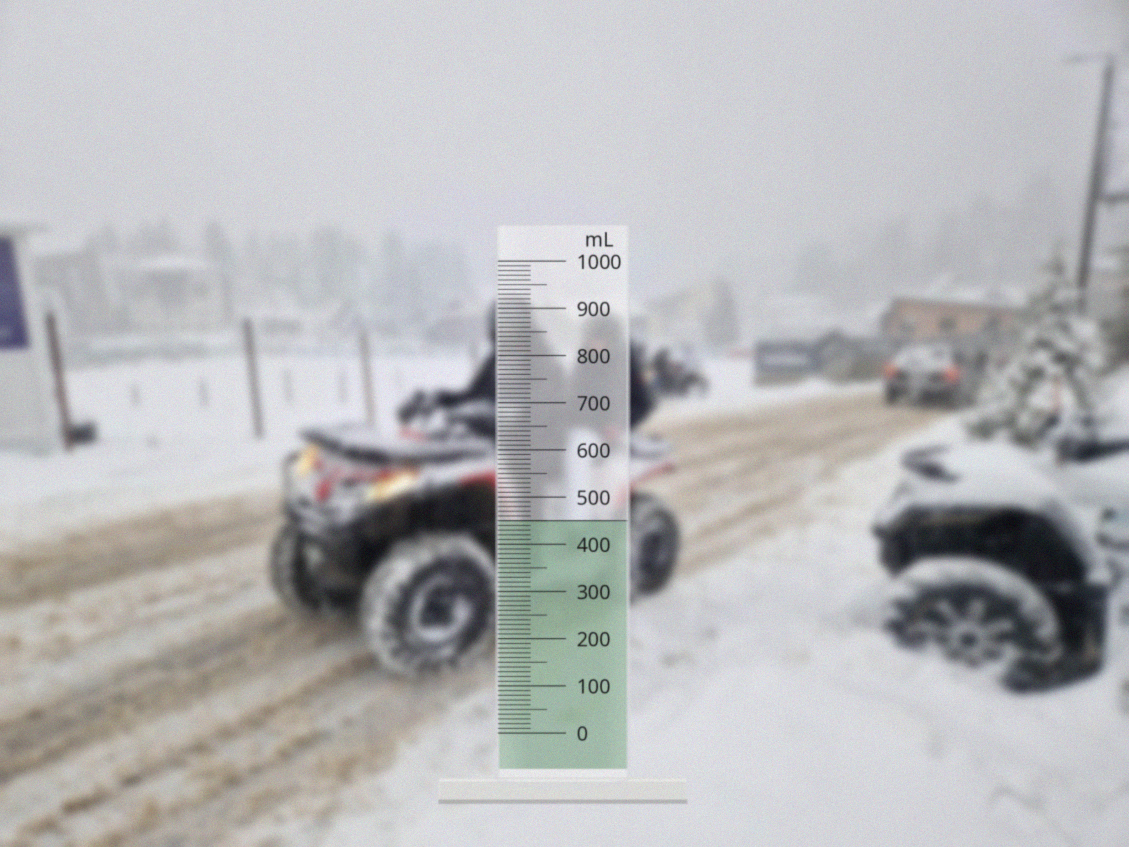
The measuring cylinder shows 450 mL
